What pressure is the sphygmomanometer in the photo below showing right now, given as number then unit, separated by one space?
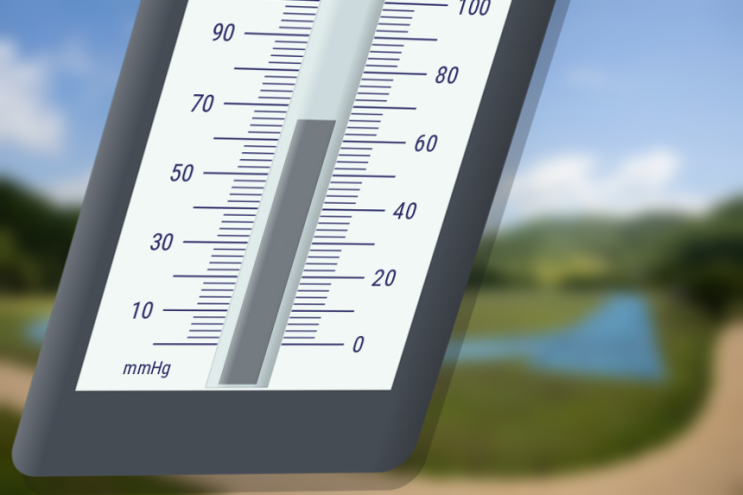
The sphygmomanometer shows 66 mmHg
